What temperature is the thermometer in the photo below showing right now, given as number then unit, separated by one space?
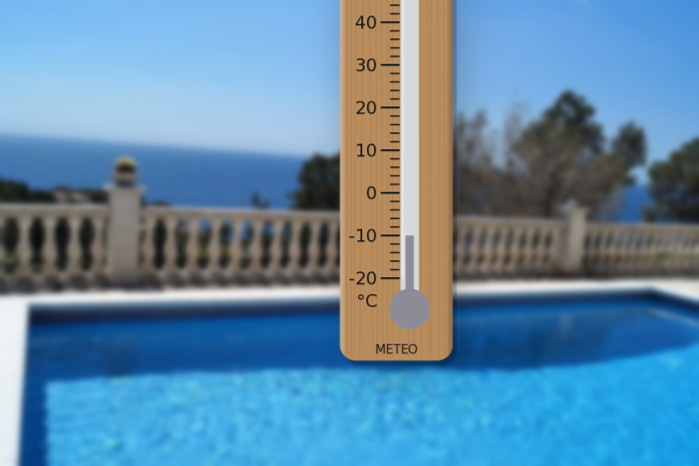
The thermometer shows -10 °C
